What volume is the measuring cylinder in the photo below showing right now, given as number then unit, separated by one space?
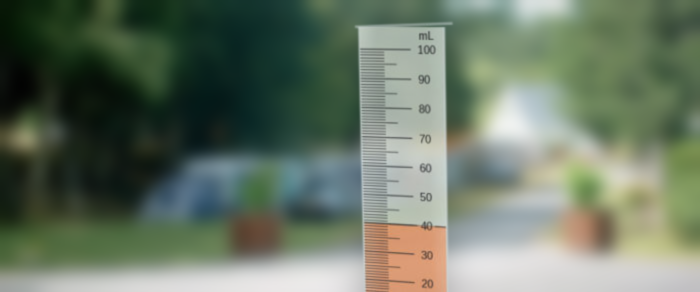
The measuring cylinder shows 40 mL
